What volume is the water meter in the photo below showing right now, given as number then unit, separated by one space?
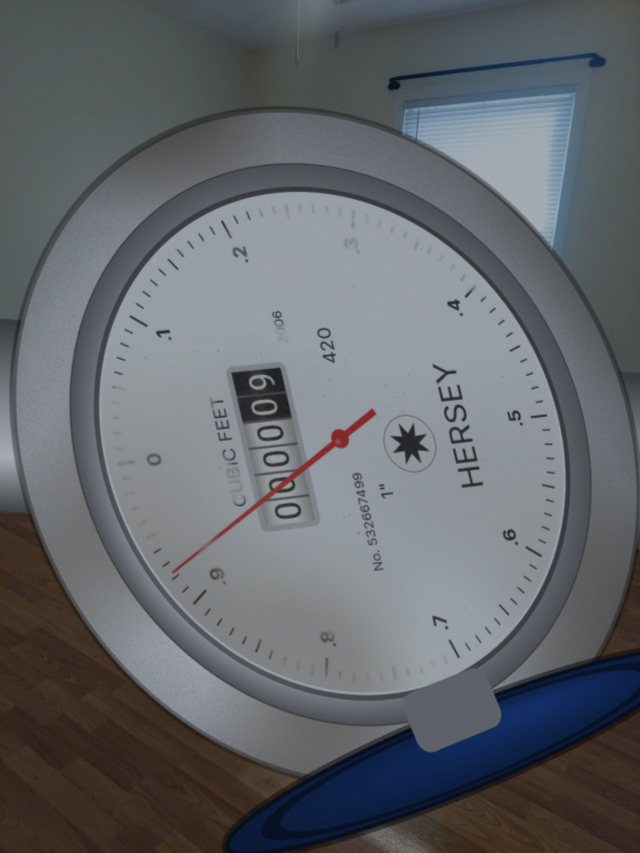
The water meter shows 8.92 ft³
